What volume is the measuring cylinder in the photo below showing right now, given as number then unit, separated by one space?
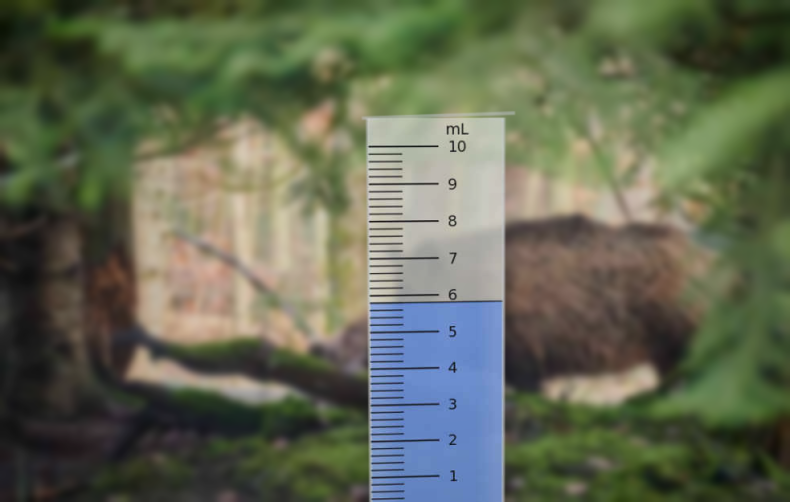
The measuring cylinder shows 5.8 mL
